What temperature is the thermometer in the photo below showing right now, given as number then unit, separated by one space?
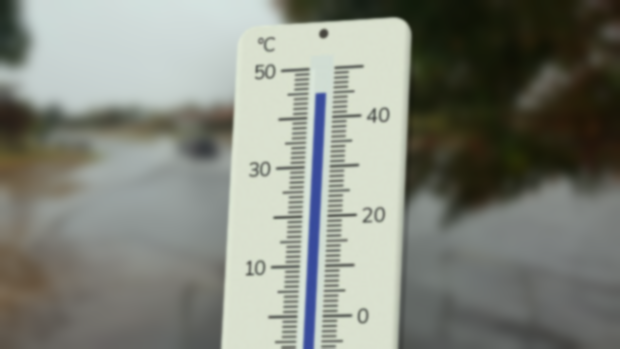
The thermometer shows 45 °C
